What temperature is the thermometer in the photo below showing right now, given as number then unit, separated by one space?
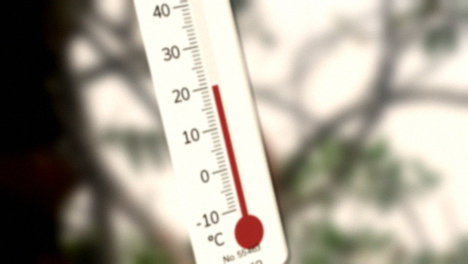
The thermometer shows 20 °C
